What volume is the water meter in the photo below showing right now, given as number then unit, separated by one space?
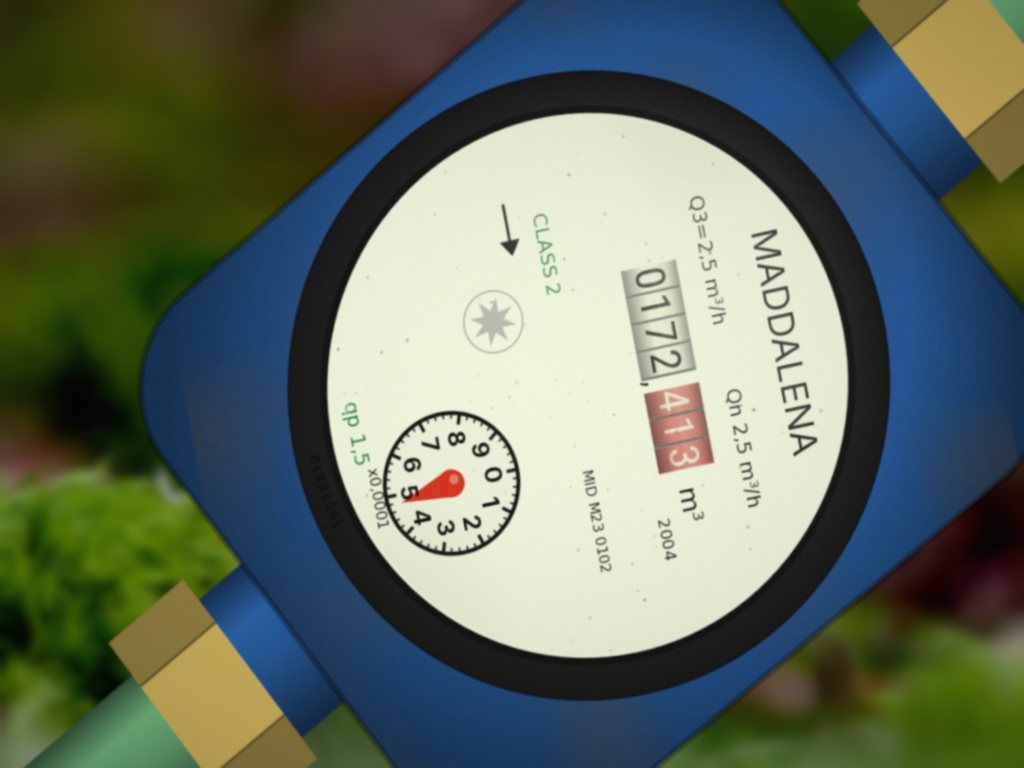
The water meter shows 172.4134 m³
